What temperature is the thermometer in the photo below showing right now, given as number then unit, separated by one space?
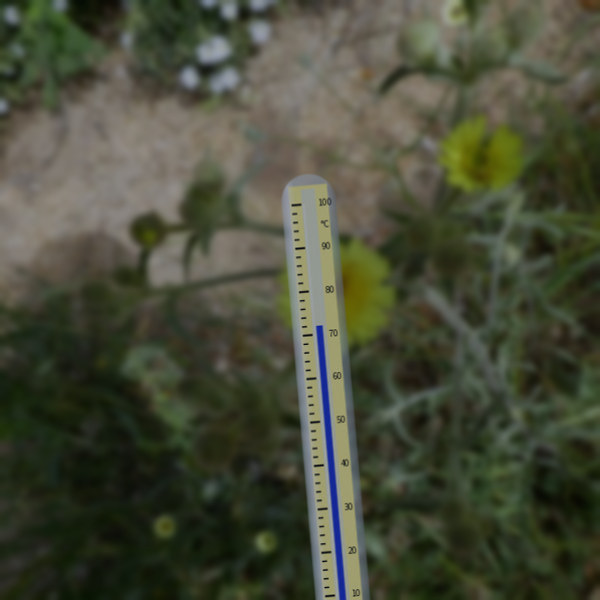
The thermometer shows 72 °C
